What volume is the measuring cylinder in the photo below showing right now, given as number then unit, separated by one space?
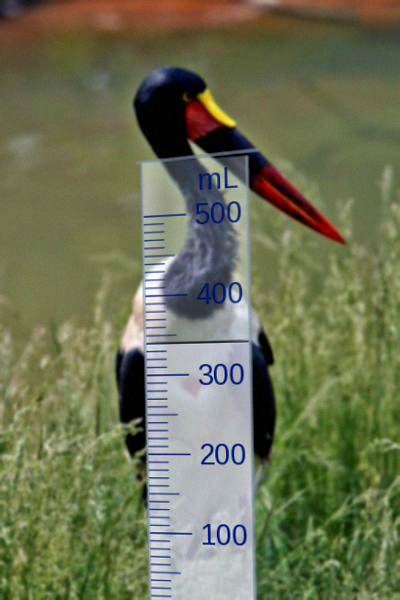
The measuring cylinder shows 340 mL
